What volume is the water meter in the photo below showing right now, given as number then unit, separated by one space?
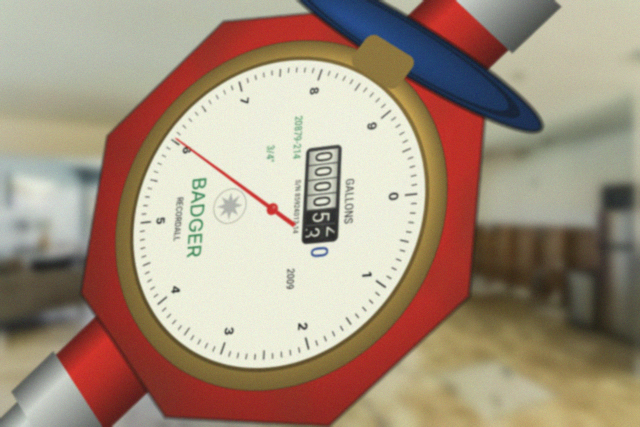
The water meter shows 526.0 gal
